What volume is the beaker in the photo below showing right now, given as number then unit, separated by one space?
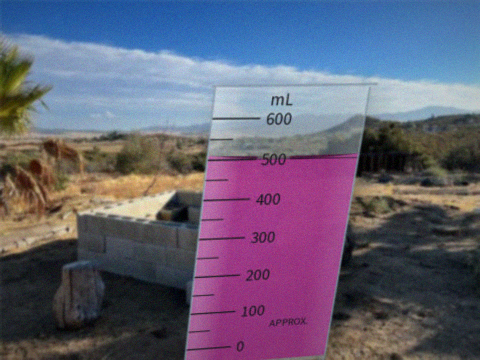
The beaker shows 500 mL
